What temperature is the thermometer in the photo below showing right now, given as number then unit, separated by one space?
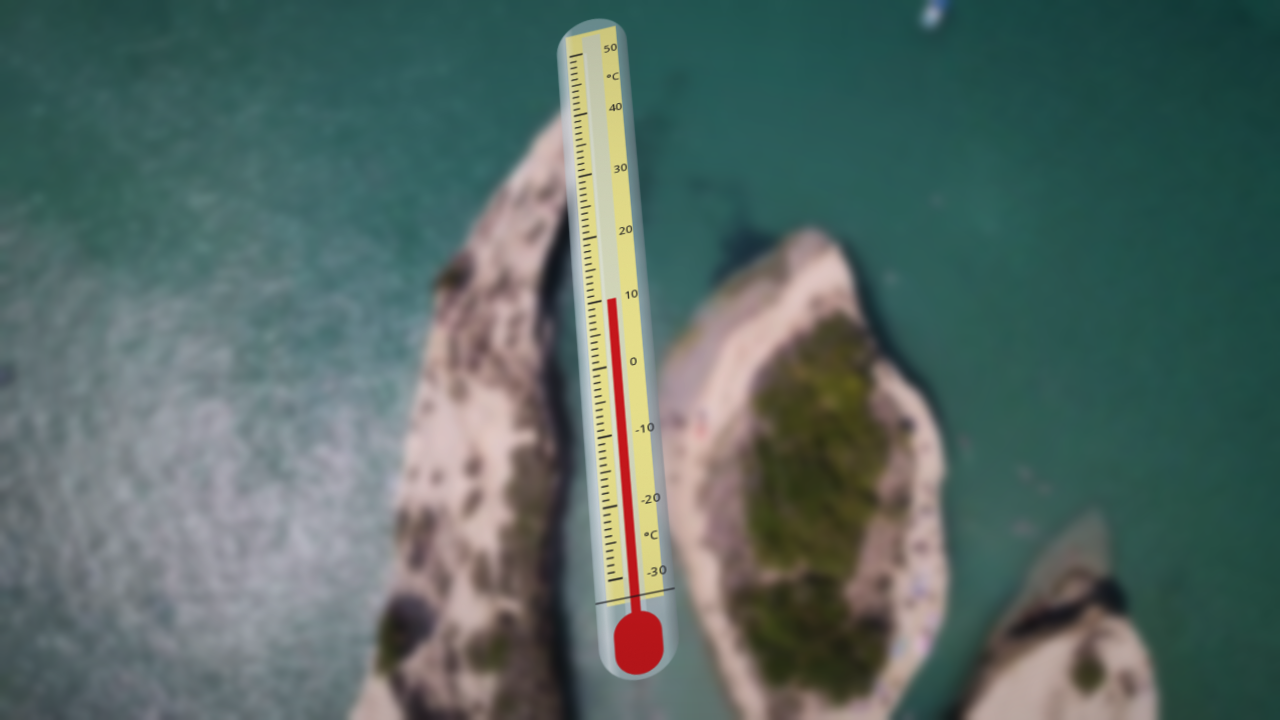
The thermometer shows 10 °C
